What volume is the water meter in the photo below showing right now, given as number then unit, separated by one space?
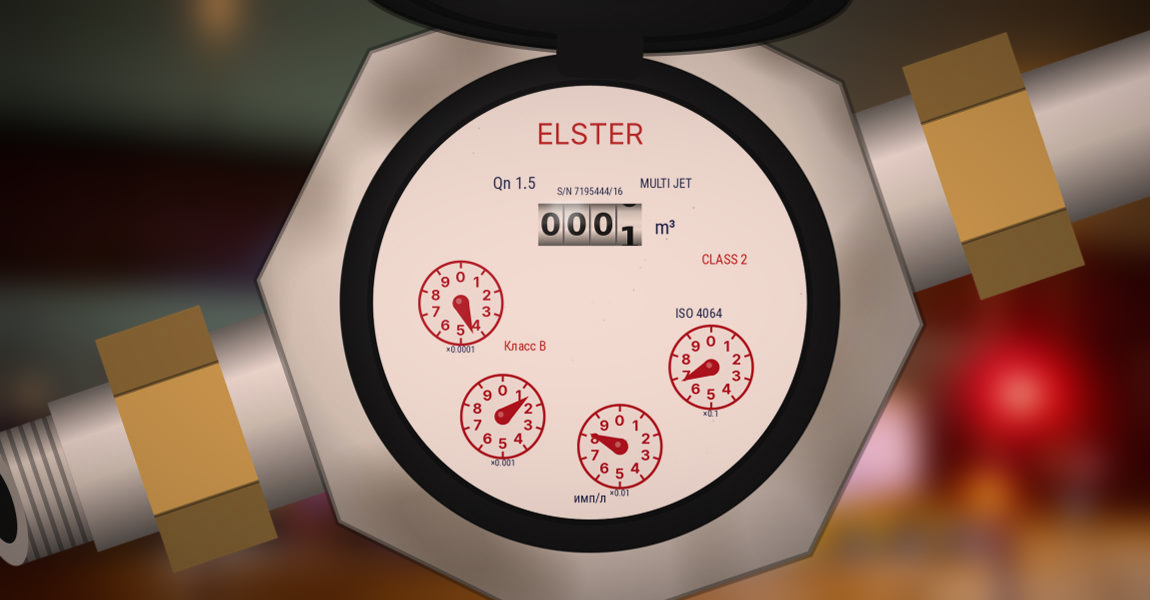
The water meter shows 0.6814 m³
